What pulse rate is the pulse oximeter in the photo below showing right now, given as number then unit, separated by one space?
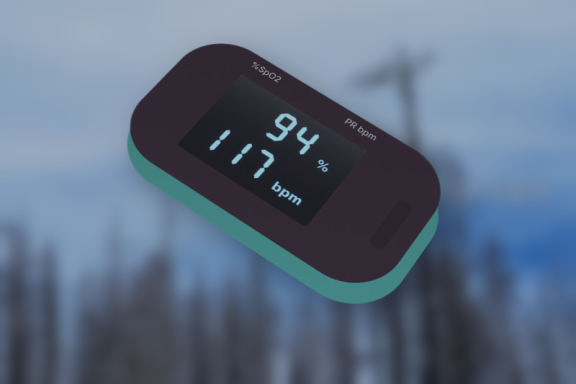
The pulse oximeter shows 117 bpm
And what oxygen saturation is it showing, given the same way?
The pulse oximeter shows 94 %
